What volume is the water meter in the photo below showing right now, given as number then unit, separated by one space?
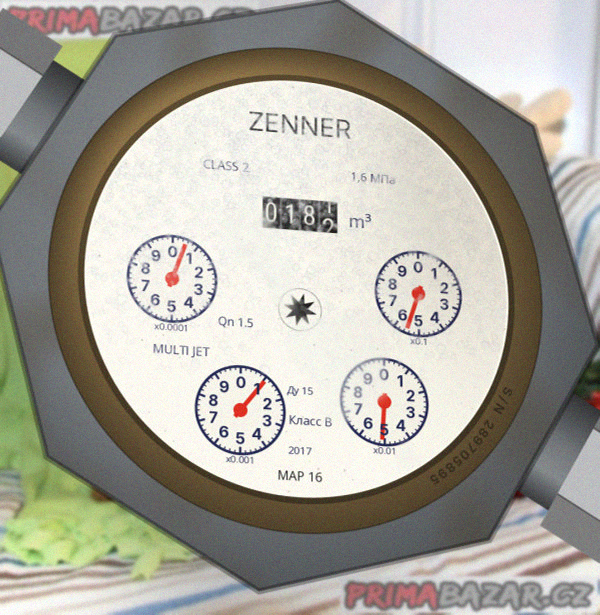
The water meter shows 181.5510 m³
